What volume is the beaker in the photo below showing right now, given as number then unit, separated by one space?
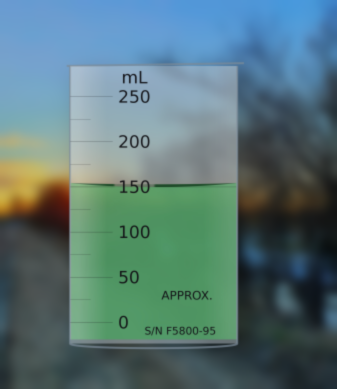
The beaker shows 150 mL
